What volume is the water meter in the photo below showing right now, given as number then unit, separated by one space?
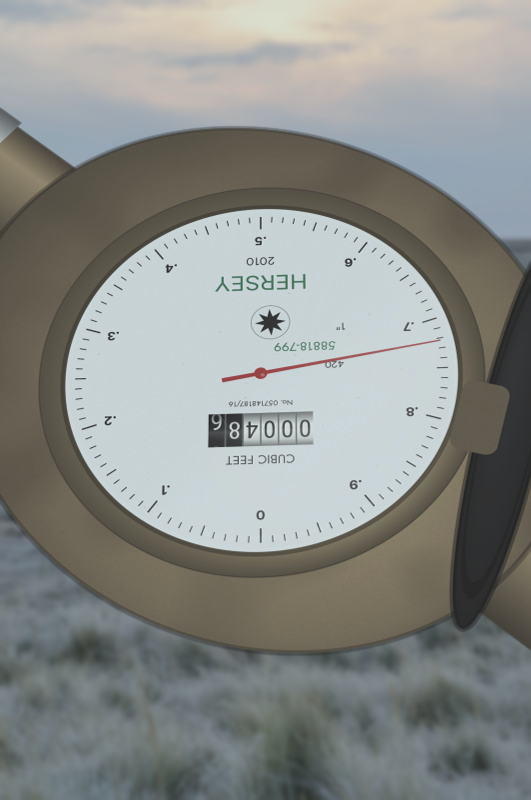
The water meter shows 485.72 ft³
